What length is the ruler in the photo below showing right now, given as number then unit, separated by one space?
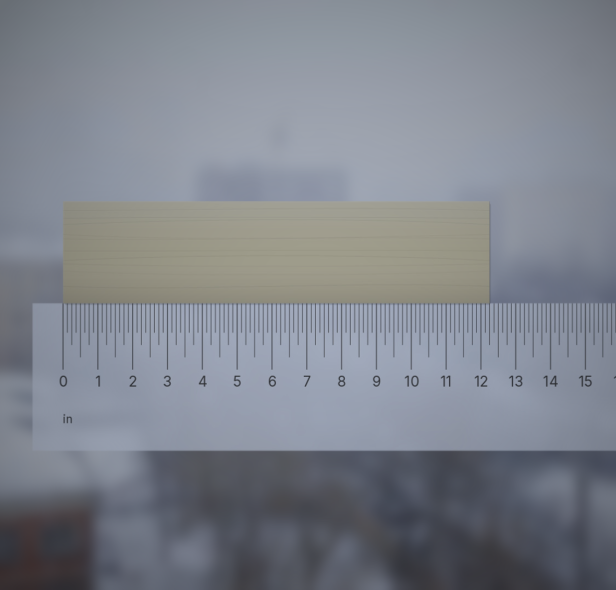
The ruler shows 12.25 in
